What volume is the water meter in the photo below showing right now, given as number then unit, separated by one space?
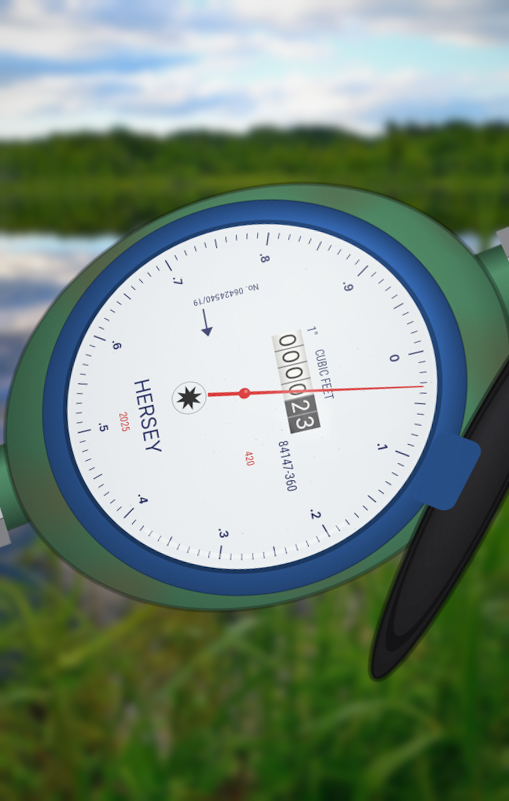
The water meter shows 23.03 ft³
